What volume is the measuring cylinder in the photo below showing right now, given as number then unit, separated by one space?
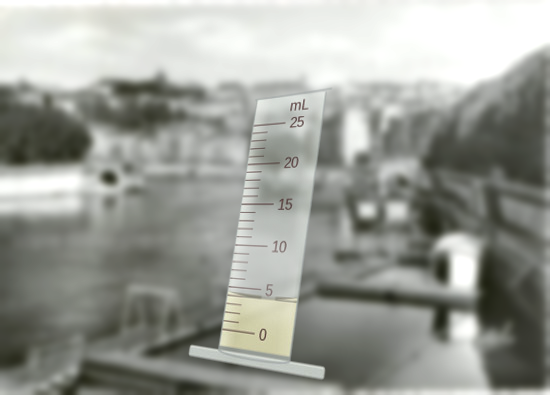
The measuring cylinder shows 4 mL
